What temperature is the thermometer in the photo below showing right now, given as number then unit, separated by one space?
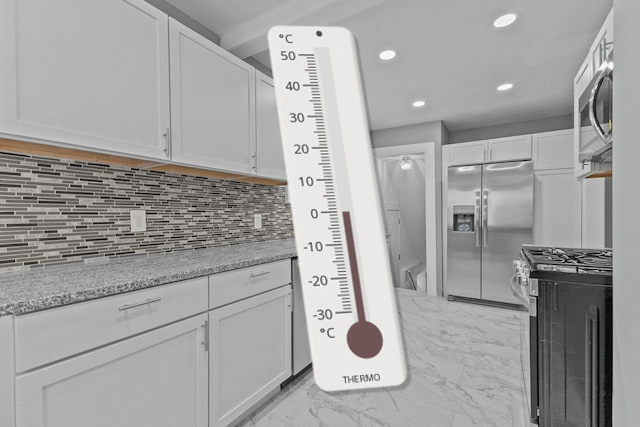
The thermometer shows 0 °C
